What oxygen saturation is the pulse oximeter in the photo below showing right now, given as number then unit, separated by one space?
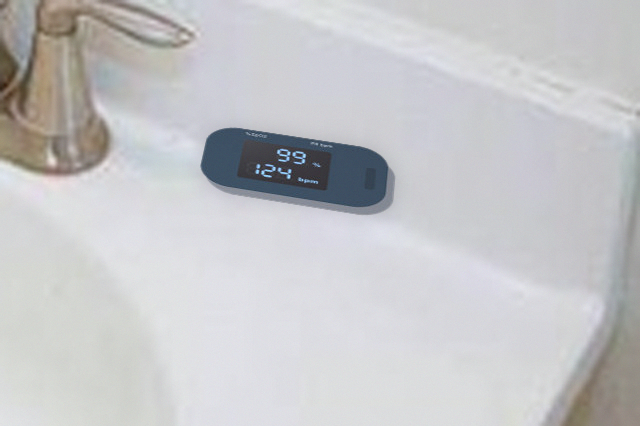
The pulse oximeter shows 99 %
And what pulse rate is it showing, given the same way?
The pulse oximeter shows 124 bpm
